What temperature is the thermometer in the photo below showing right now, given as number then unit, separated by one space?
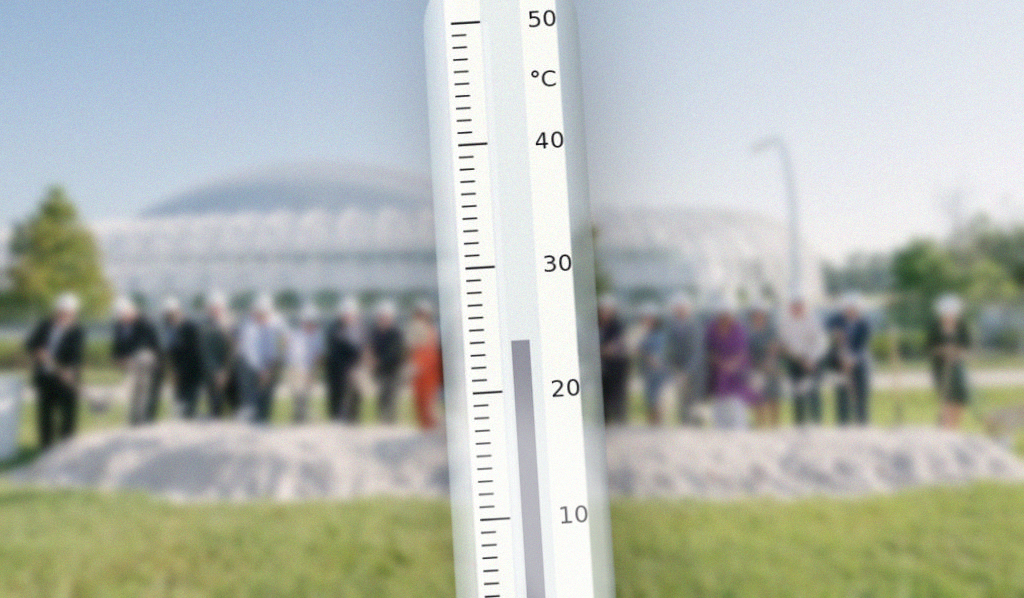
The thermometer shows 24 °C
